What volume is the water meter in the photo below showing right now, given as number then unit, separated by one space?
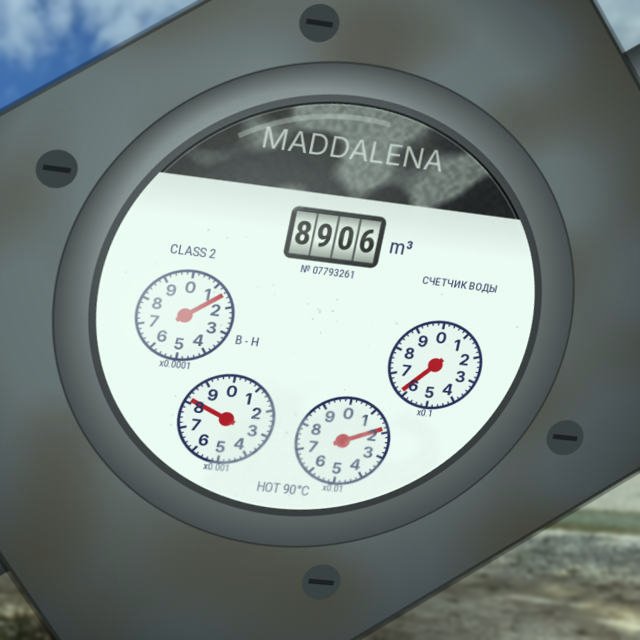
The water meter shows 8906.6181 m³
